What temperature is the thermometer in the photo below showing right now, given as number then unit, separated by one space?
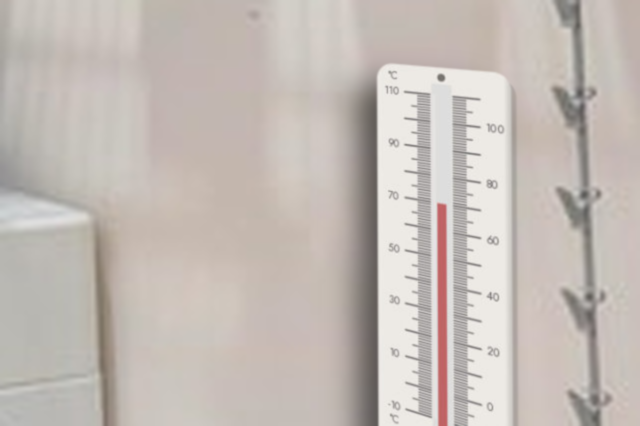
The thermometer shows 70 °C
